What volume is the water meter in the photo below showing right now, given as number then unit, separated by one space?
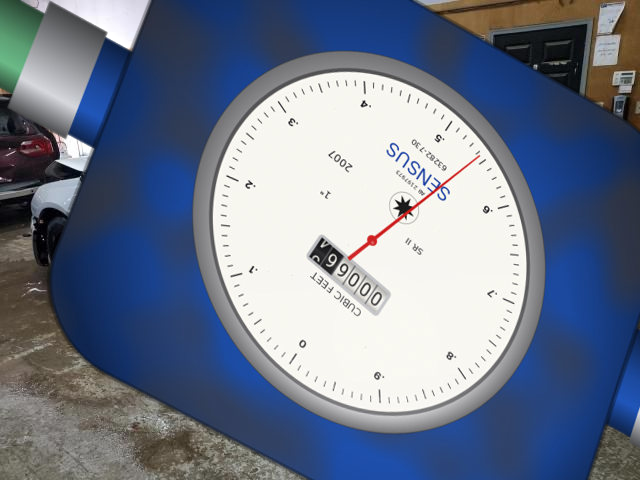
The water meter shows 663.54 ft³
